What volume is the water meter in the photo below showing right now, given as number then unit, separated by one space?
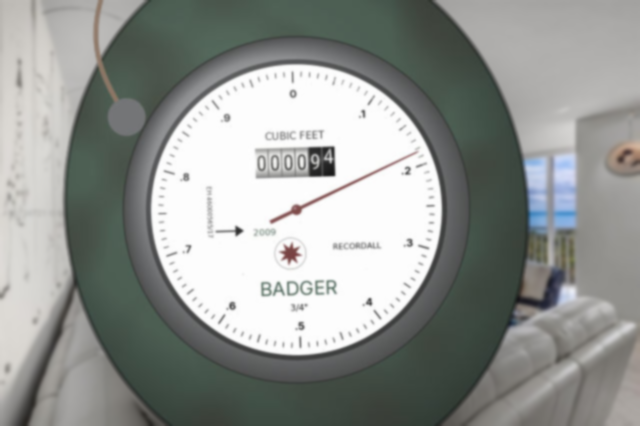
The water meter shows 94.18 ft³
